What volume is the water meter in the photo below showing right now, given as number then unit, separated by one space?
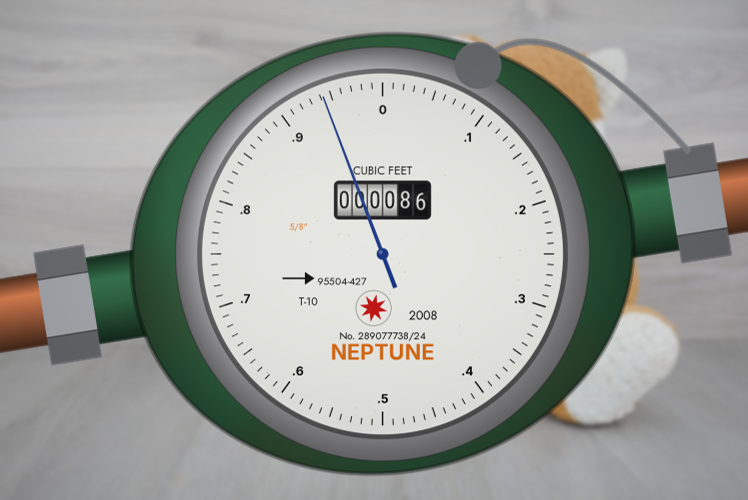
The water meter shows 85.94 ft³
